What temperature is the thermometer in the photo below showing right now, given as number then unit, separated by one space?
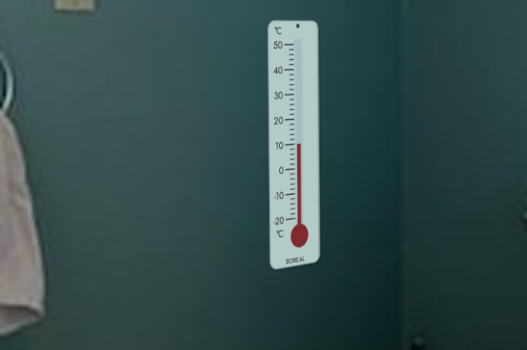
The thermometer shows 10 °C
